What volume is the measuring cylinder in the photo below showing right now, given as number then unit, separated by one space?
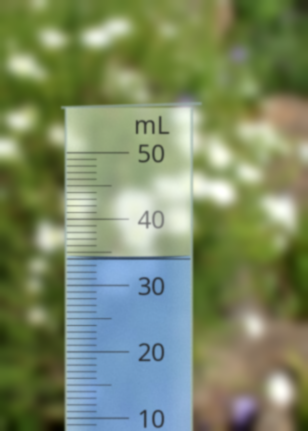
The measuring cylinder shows 34 mL
